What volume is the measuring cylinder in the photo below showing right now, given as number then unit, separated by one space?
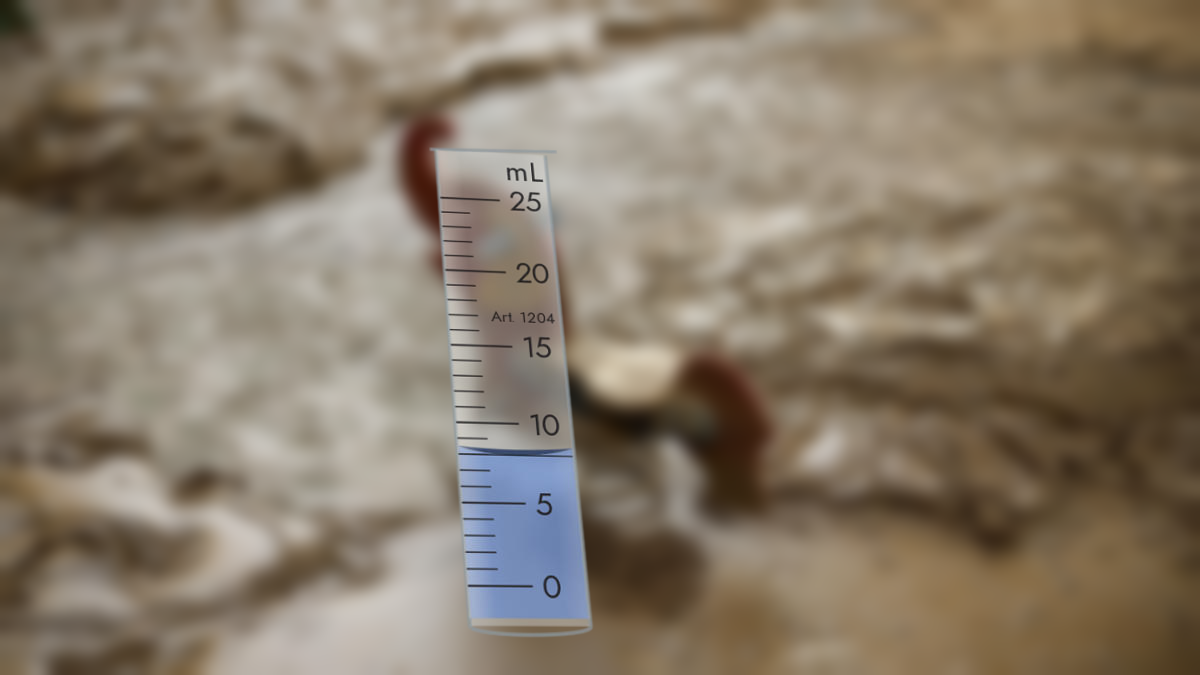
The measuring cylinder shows 8 mL
